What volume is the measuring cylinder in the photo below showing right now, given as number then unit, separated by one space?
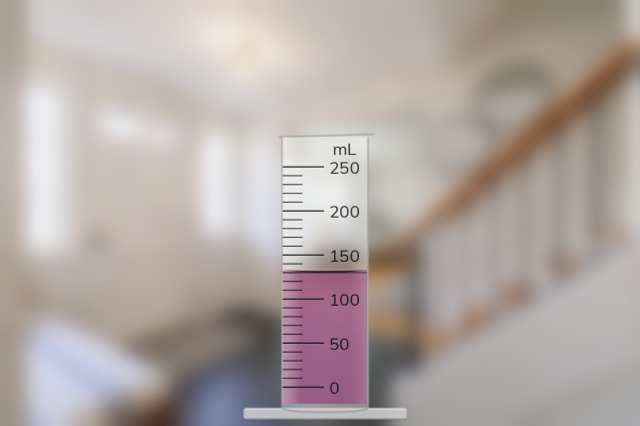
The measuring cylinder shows 130 mL
